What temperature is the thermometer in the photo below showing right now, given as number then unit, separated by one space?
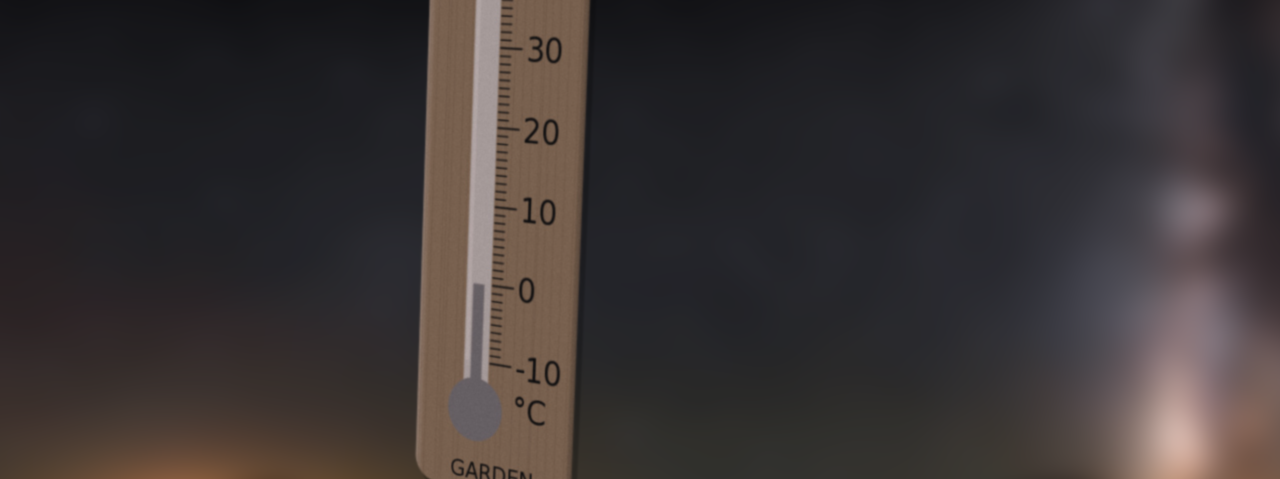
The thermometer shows 0 °C
